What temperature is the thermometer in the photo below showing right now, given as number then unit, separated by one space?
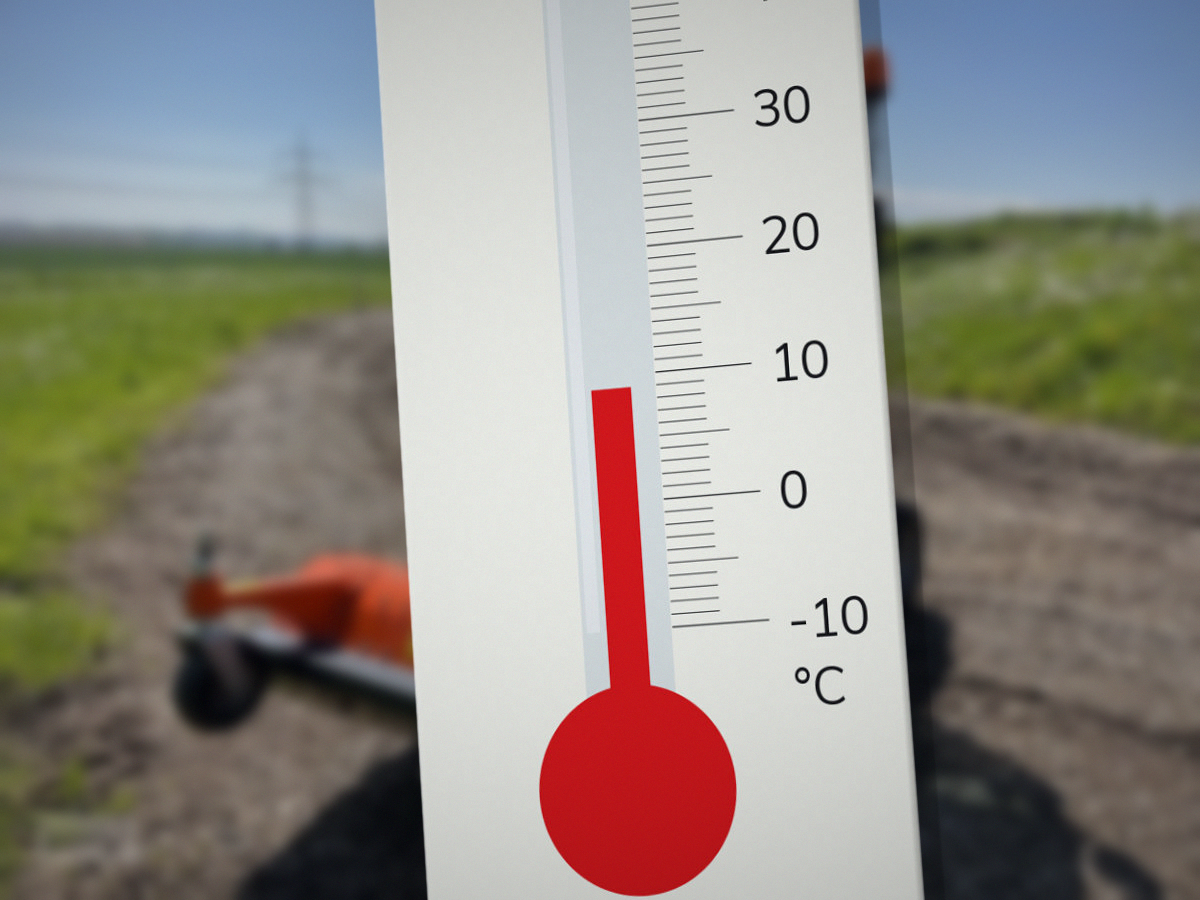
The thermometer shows 9 °C
